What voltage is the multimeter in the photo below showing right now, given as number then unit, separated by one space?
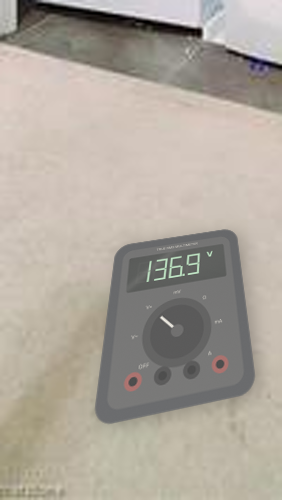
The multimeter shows 136.9 V
